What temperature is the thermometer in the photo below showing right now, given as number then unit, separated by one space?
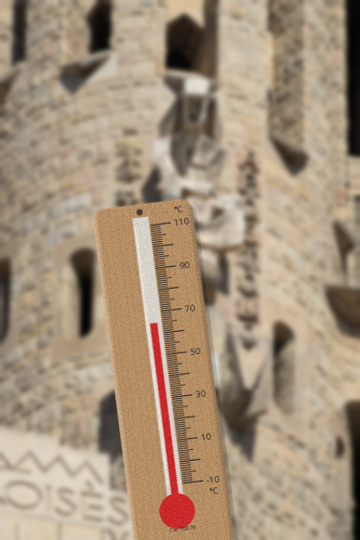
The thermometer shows 65 °C
